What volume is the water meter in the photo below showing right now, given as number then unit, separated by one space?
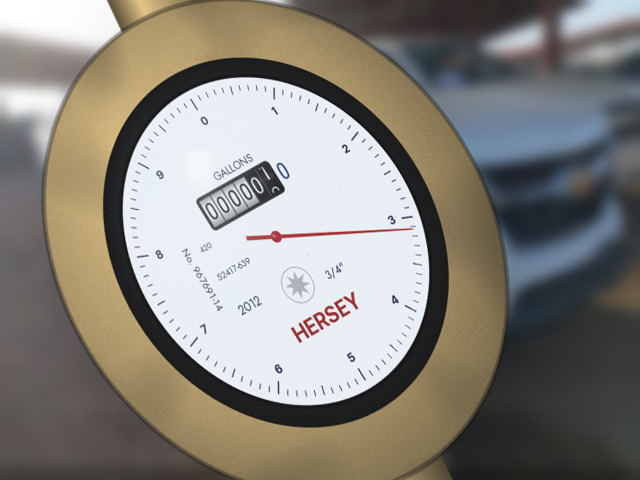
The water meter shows 13.1 gal
